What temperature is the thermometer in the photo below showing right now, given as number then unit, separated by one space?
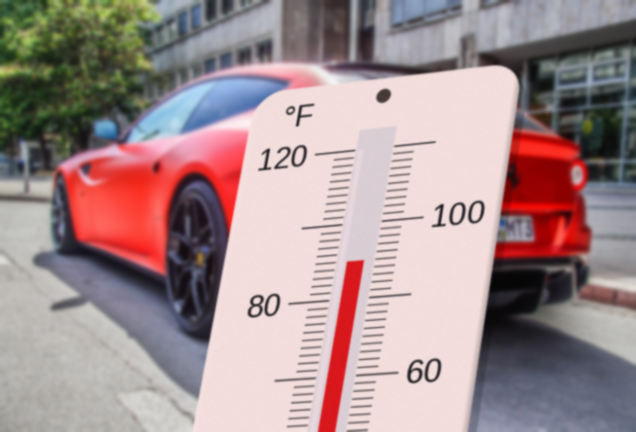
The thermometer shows 90 °F
